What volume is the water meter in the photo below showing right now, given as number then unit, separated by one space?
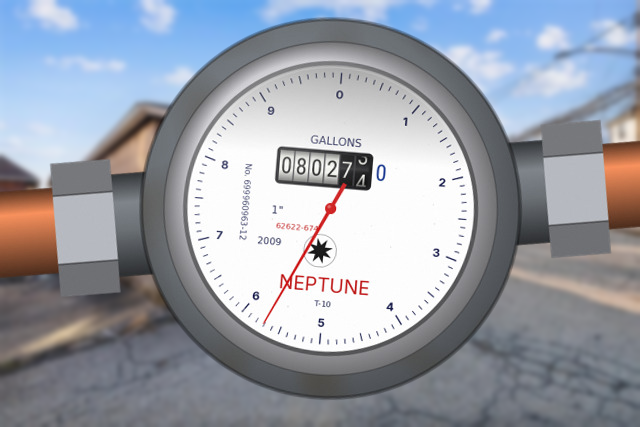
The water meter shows 802735.7 gal
